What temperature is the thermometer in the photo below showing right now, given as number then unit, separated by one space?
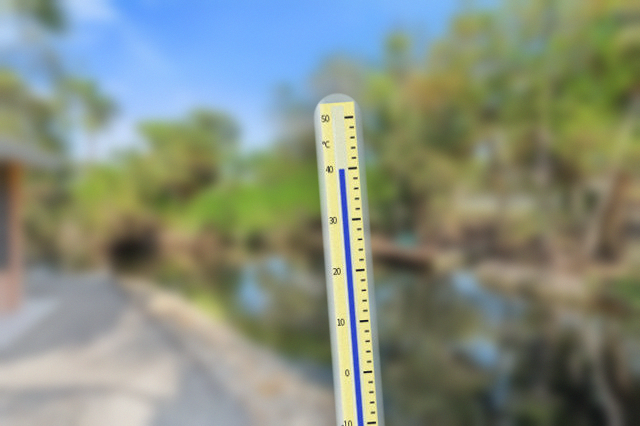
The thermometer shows 40 °C
